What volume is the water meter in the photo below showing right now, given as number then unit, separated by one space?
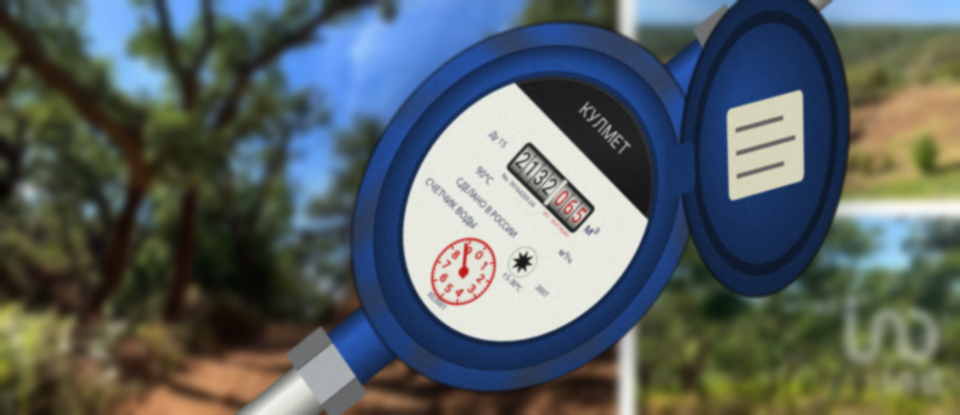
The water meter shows 2132.0658 m³
